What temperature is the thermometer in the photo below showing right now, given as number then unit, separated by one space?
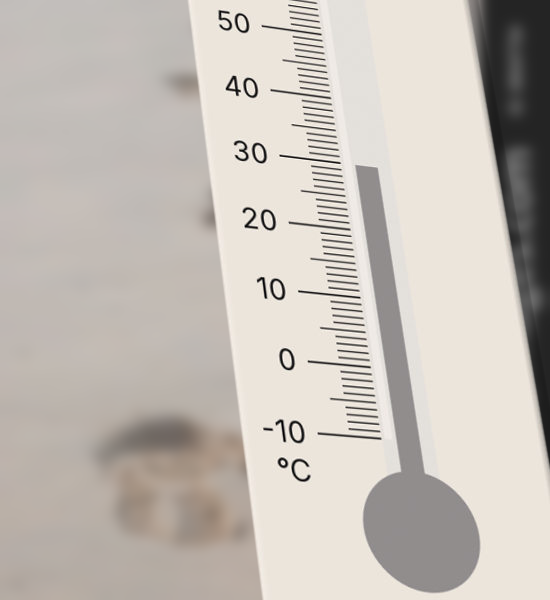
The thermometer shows 30 °C
